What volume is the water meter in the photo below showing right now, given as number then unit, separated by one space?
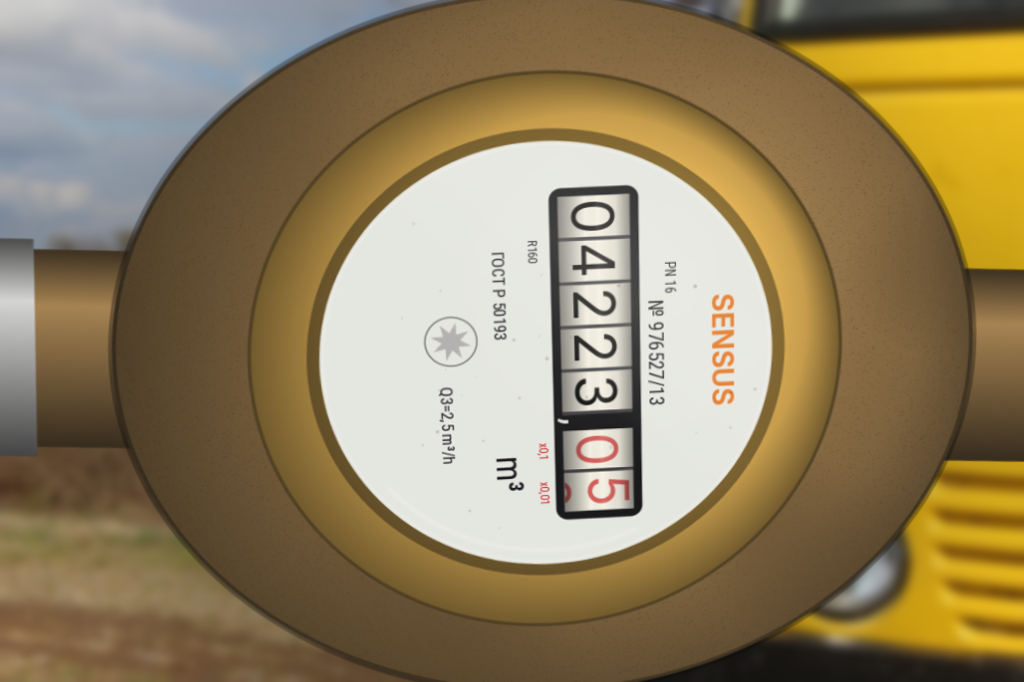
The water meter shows 4223.05 m³
